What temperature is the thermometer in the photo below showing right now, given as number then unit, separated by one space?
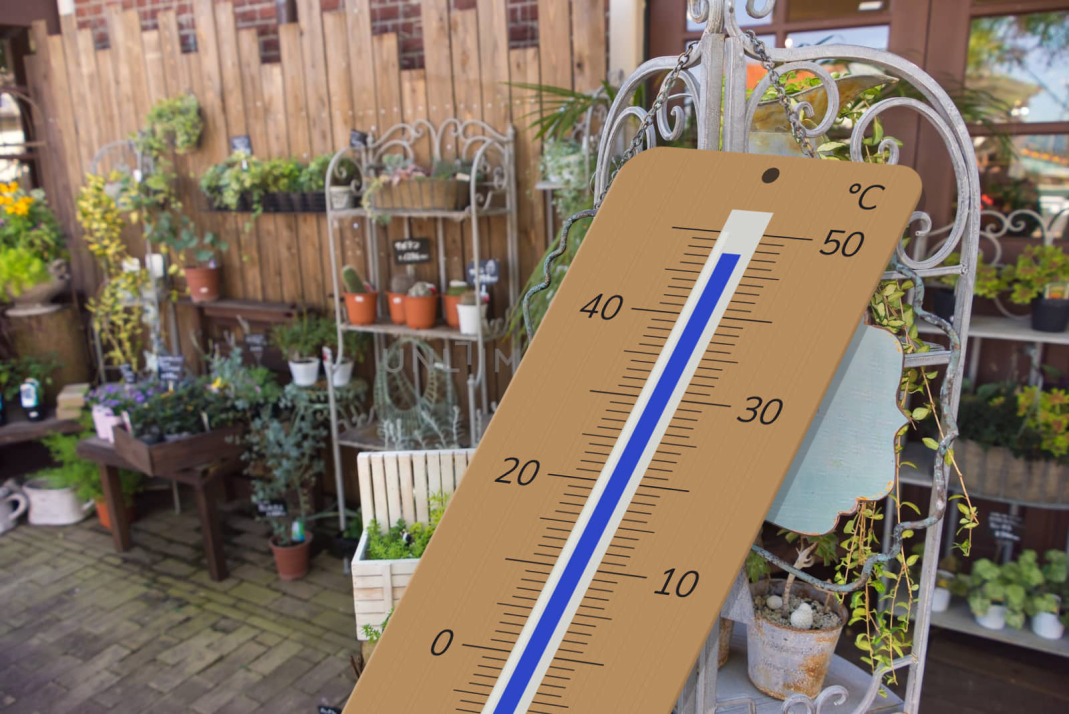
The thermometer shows 47.5 °C
